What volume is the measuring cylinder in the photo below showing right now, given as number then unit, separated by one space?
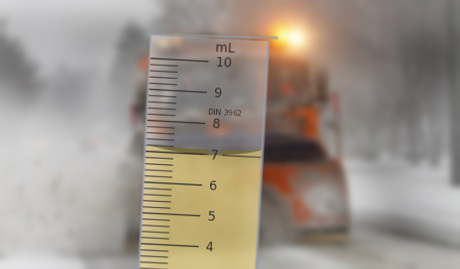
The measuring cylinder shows 7 mL
